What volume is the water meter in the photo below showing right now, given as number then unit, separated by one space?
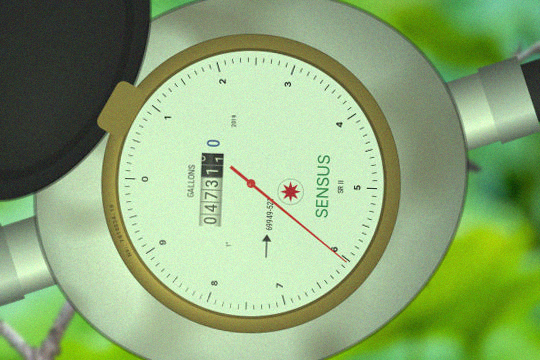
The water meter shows 473106.0 gal
